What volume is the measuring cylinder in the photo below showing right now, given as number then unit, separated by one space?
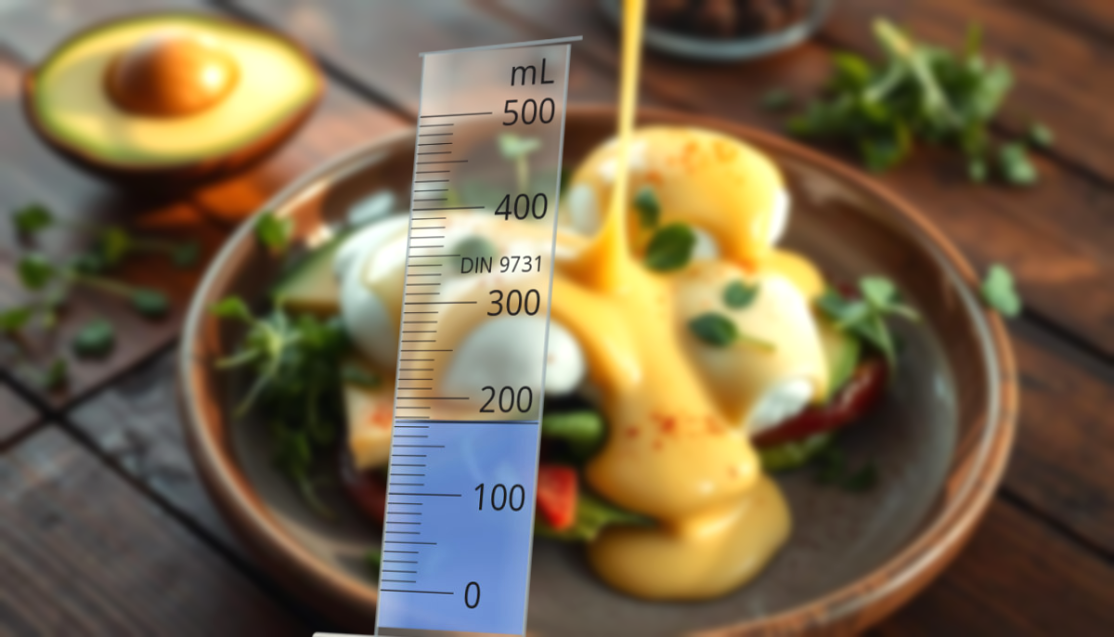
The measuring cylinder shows 175 mL
